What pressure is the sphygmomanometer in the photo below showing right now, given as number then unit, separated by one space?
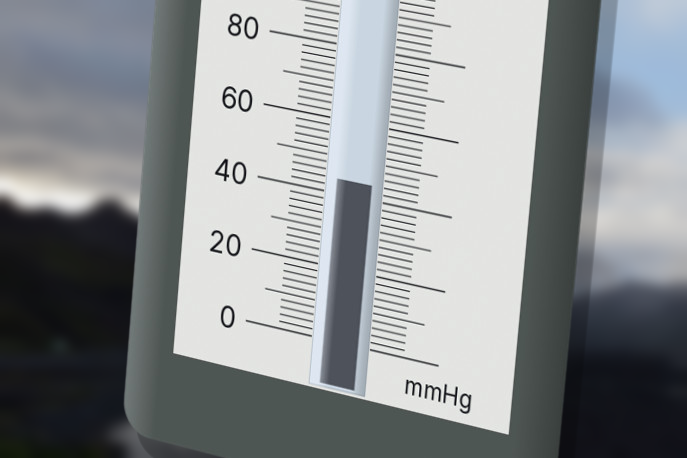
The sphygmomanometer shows 44 mmHg
